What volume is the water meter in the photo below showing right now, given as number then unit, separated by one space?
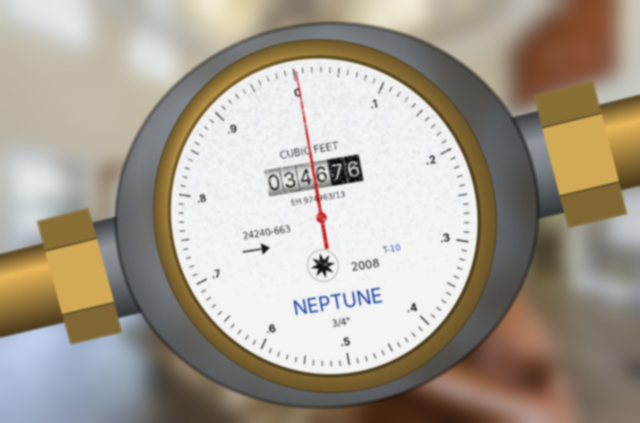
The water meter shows 34676.00 ft³
